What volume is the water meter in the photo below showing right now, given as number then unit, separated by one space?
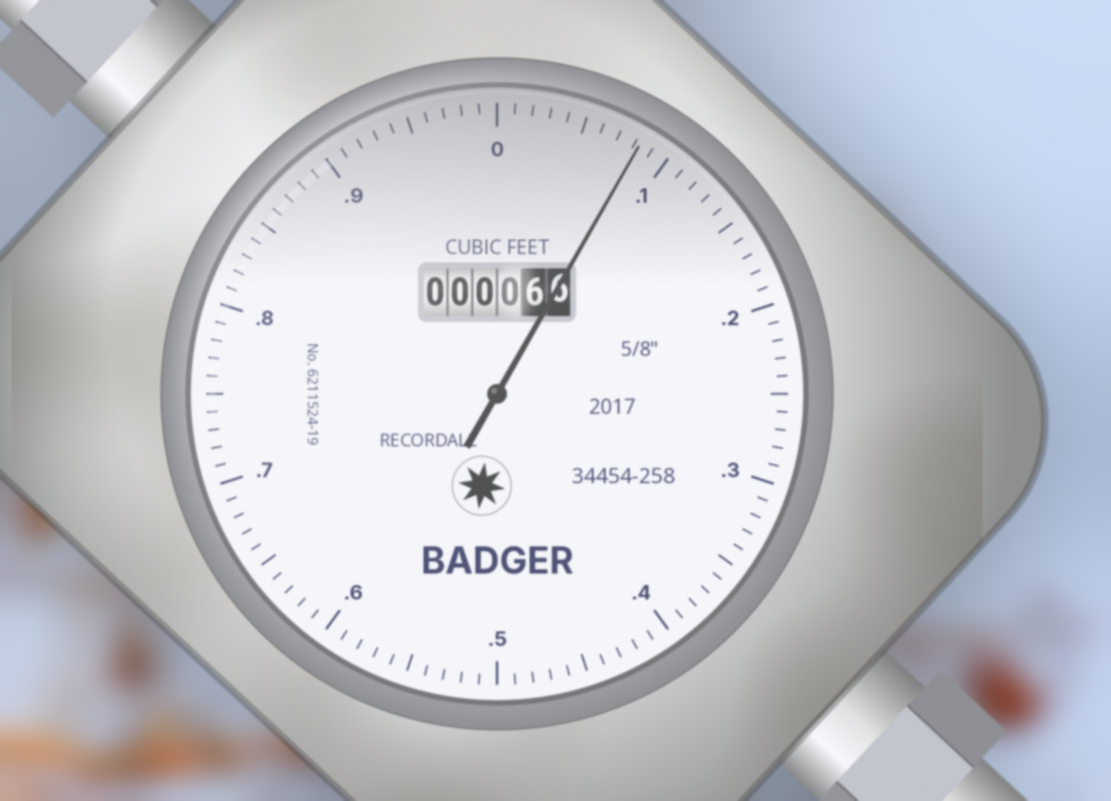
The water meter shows 66.08 ft³
